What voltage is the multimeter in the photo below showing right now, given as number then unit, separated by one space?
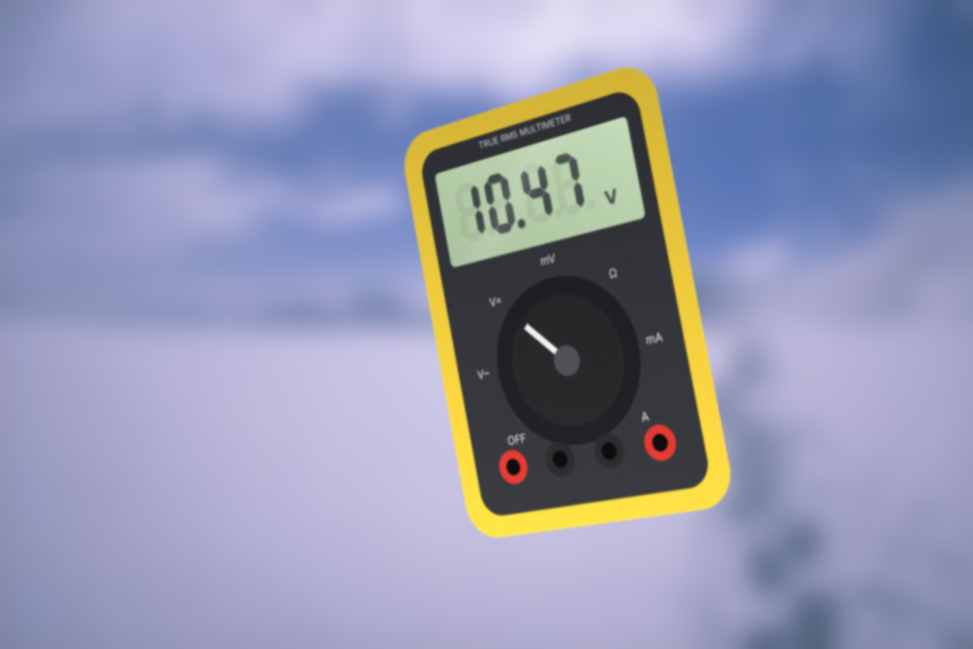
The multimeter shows 10.47 V
